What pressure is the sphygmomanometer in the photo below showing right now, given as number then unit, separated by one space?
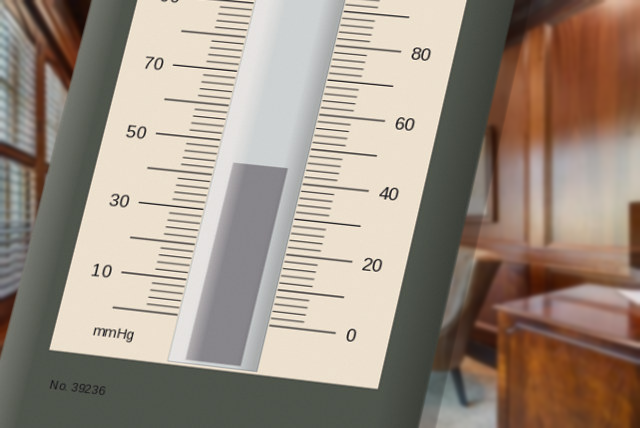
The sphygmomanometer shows 44 mmHg
